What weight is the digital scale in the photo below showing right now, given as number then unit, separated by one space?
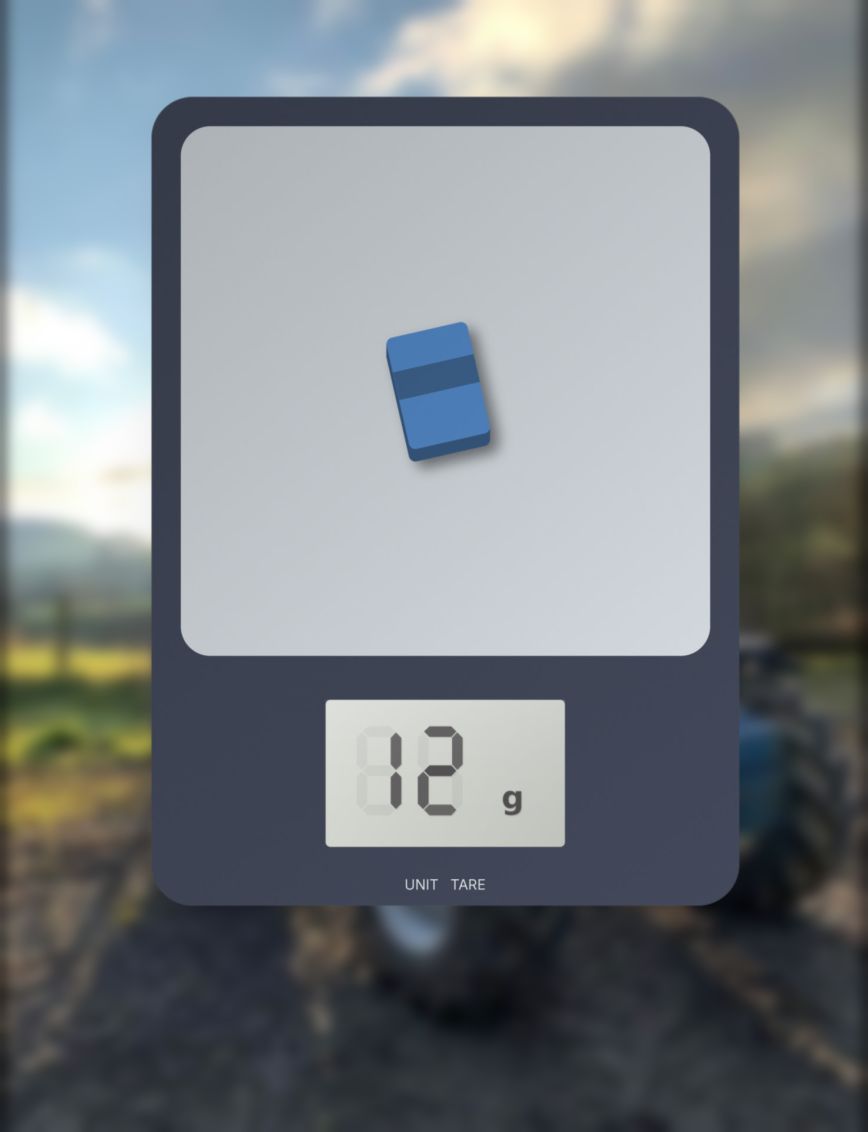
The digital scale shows 12 g
